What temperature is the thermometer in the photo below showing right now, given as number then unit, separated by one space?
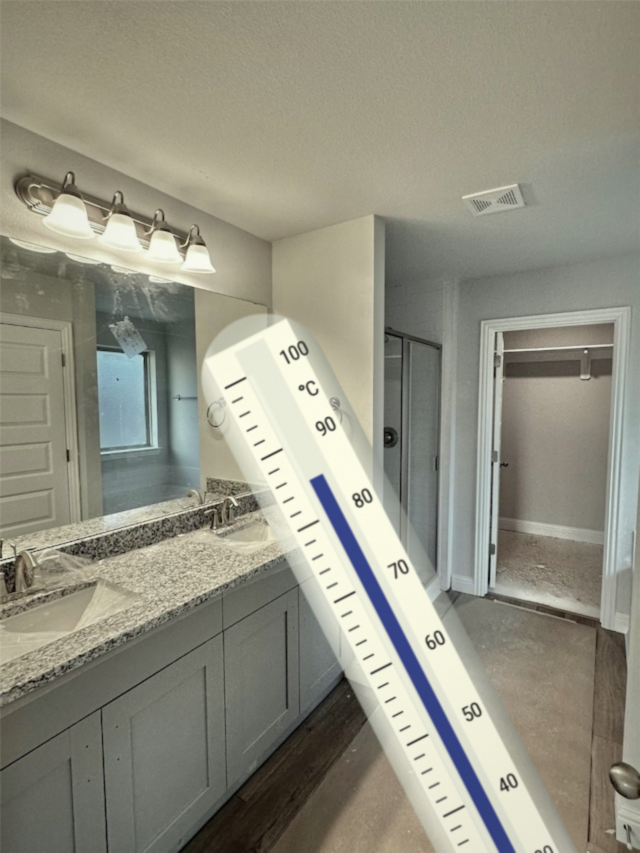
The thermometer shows 85 °C
